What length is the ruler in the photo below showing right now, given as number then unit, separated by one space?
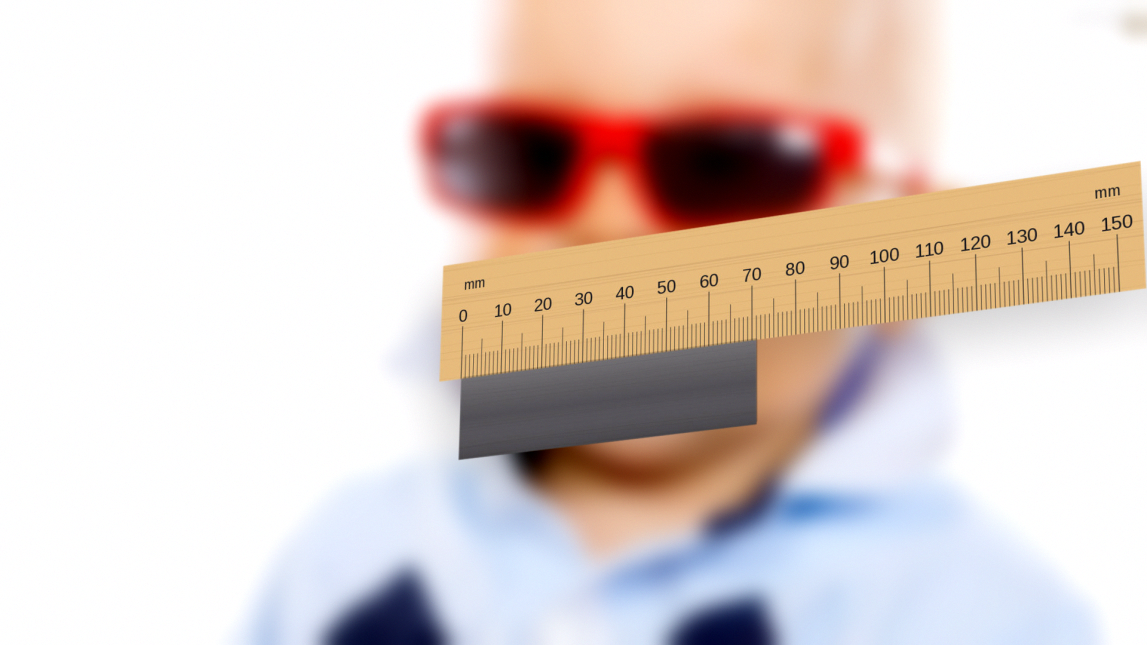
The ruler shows 71 mm
